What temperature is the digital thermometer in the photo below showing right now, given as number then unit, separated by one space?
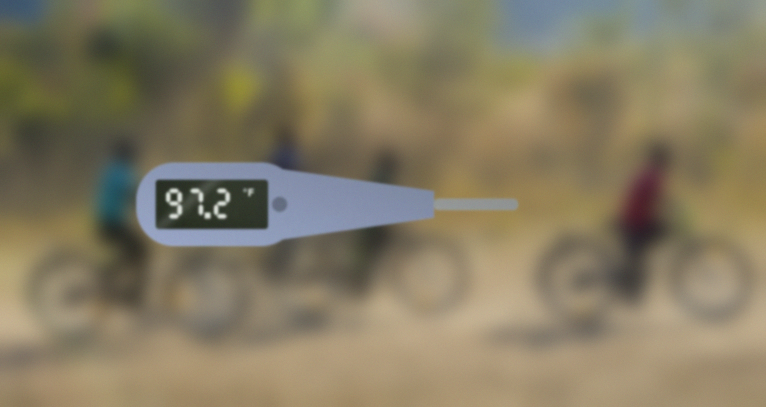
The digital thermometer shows 97.2 °F
